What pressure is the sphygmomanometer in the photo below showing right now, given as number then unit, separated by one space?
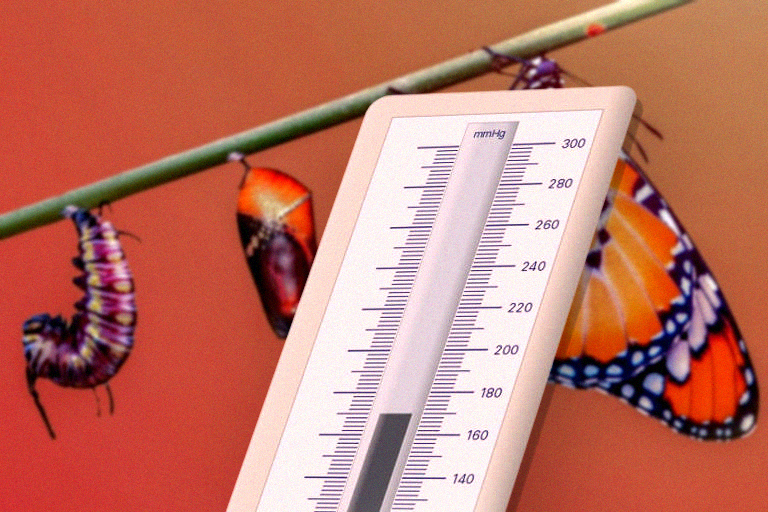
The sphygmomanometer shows 170 mmHg
